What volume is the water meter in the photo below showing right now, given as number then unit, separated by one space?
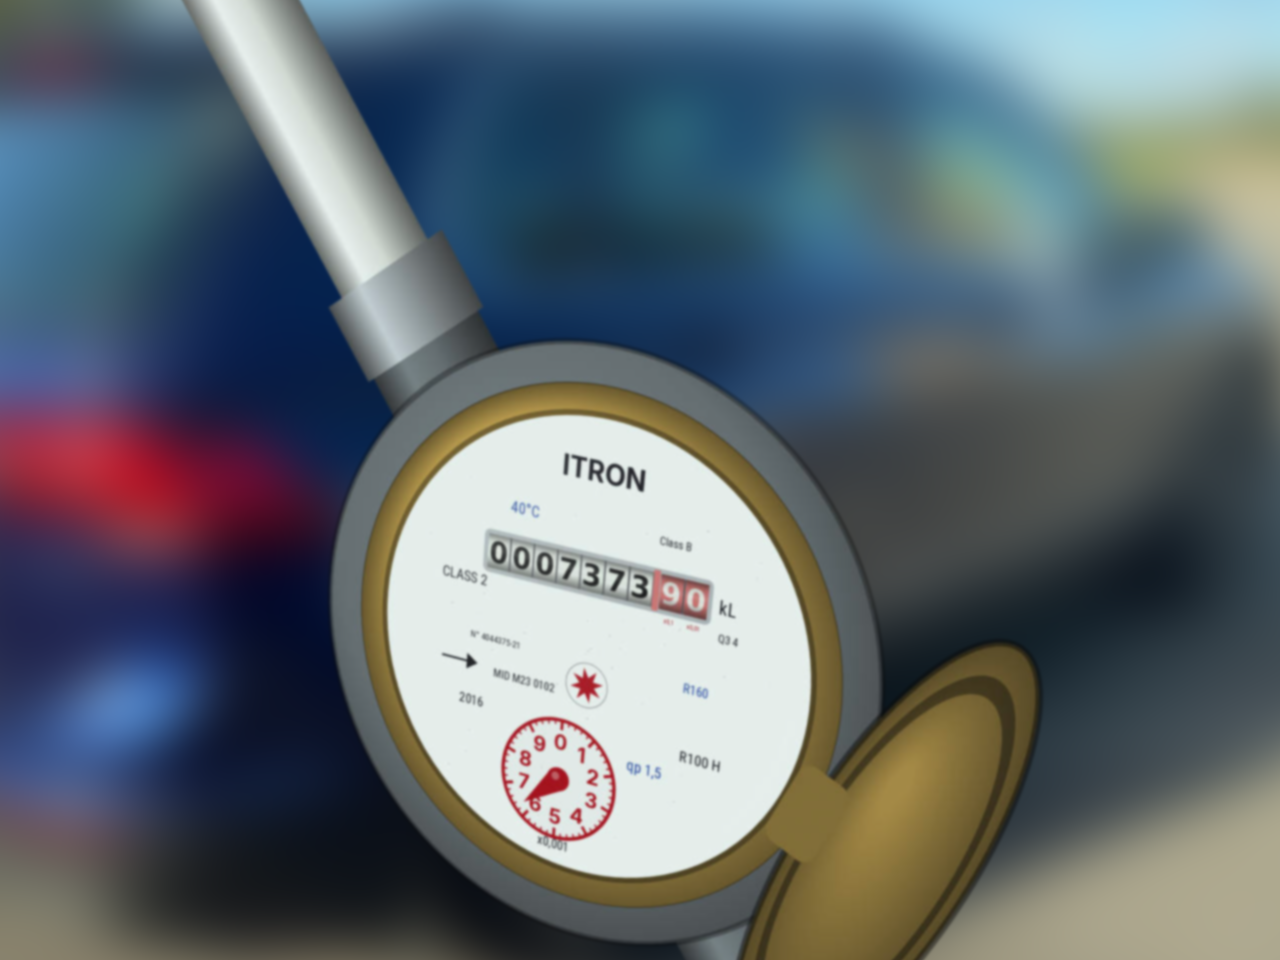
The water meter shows 7373.906 kL
